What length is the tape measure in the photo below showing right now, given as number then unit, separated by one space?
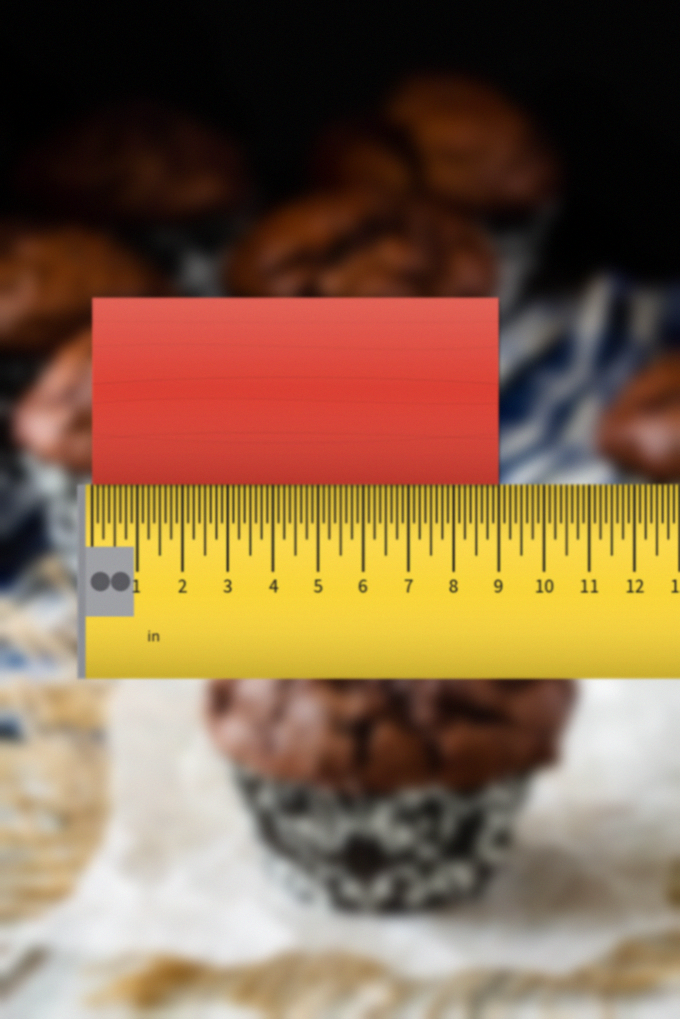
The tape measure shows 9 in
